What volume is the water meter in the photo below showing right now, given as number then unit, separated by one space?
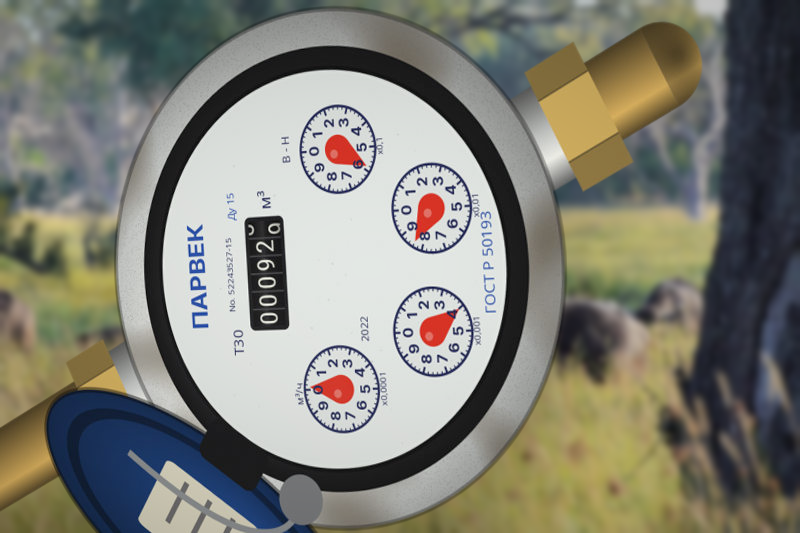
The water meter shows 928.5840 m³
